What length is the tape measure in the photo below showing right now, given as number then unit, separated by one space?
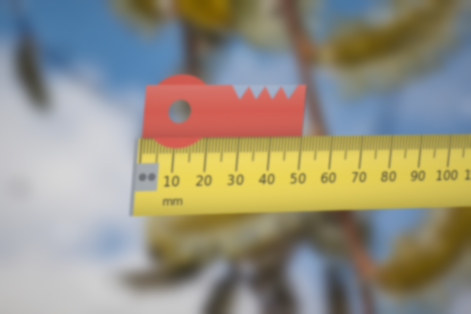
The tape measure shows 50 mm
